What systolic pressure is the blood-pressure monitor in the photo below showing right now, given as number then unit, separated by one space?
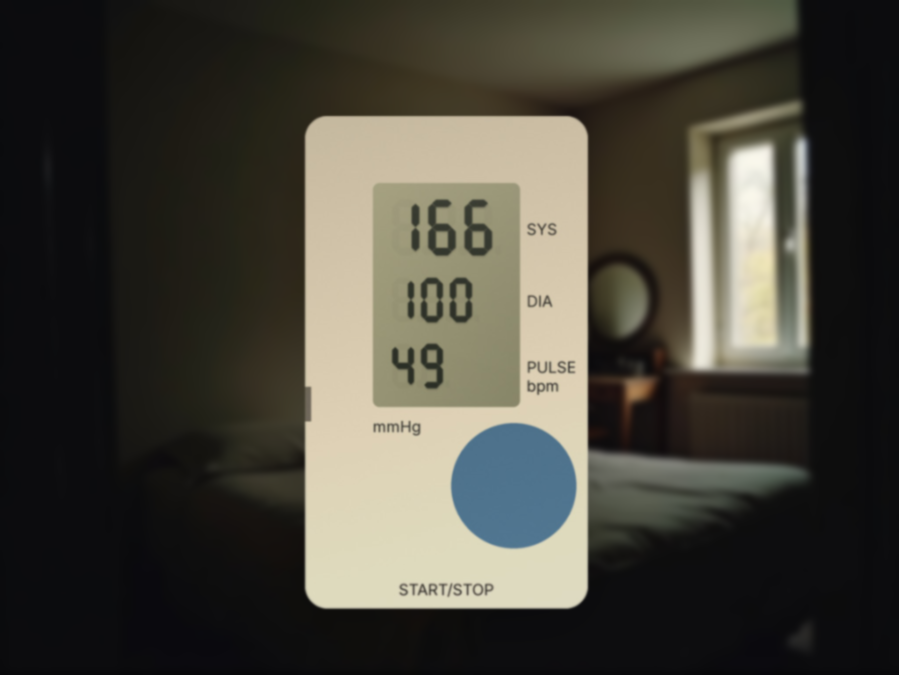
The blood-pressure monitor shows 166 mmHg
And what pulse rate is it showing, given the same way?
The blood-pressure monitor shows 49 bpm
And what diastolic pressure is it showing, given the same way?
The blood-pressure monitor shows 100 mmHg
